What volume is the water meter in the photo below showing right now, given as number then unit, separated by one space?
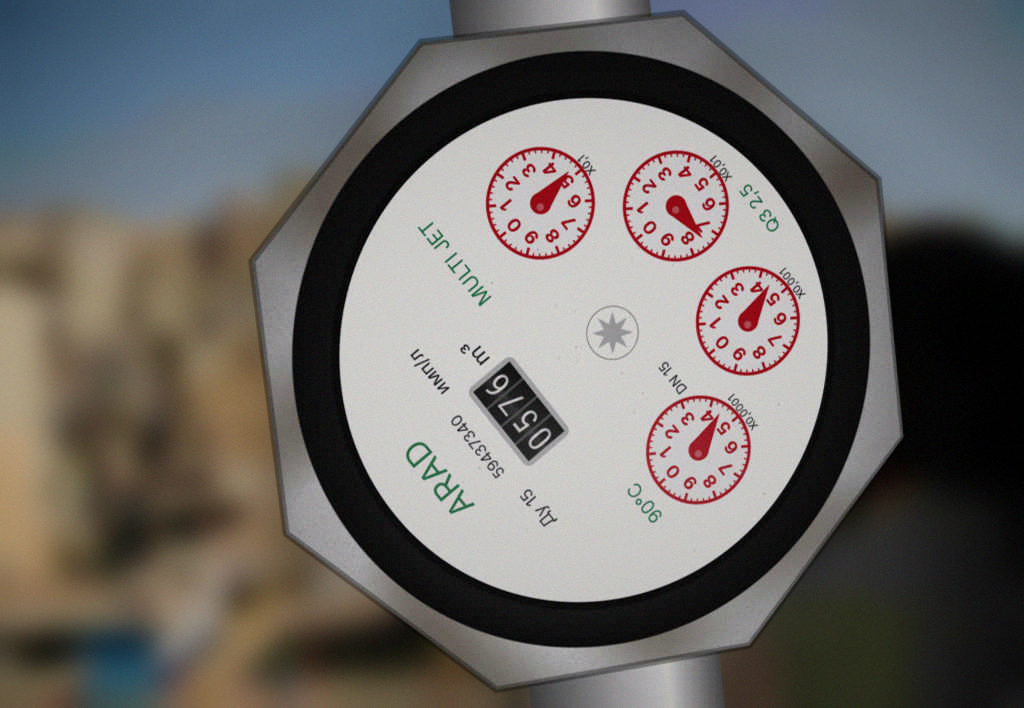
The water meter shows 576.4744 m³
